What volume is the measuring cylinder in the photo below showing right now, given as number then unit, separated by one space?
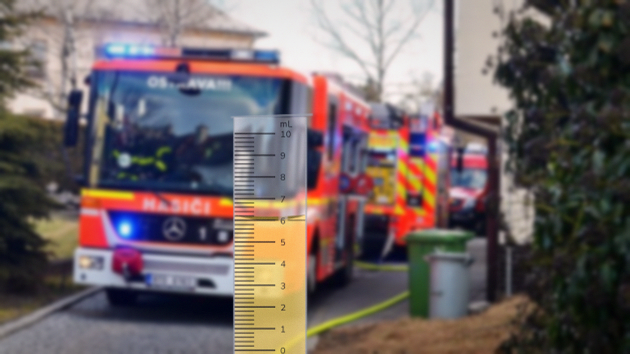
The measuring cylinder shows 6 mL
